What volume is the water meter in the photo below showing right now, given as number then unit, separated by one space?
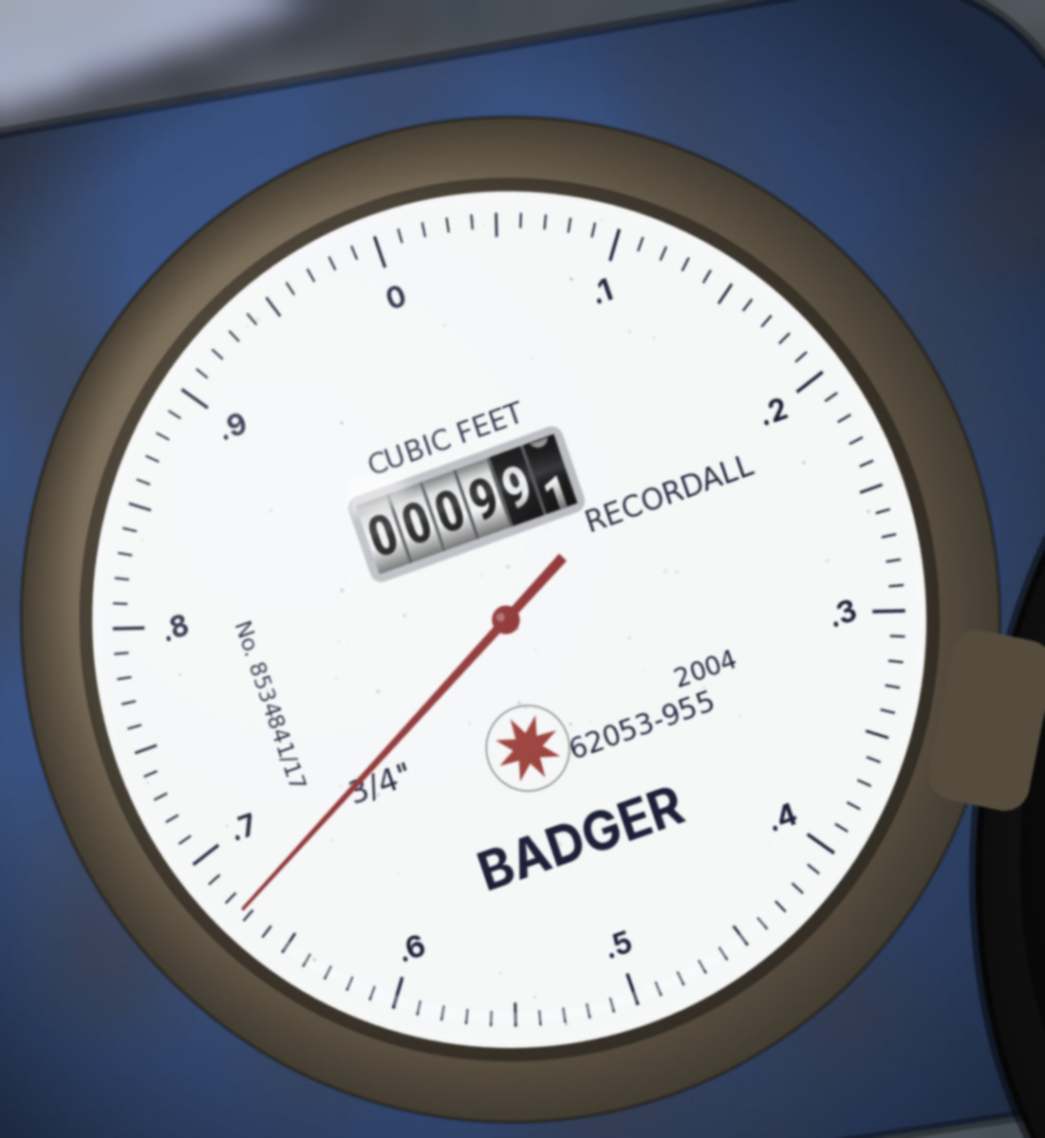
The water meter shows 990.67 ft³
